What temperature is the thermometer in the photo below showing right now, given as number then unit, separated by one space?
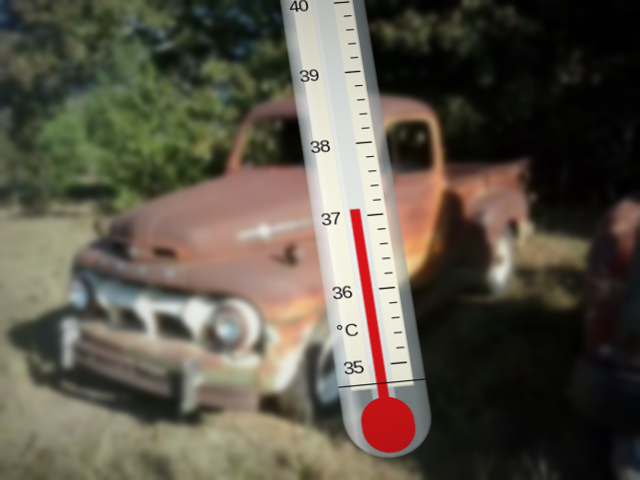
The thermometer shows 37.1 °C
